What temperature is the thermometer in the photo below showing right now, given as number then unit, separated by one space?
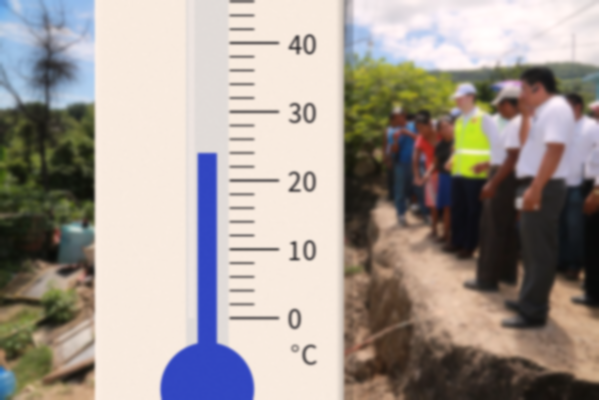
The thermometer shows 24 °C
